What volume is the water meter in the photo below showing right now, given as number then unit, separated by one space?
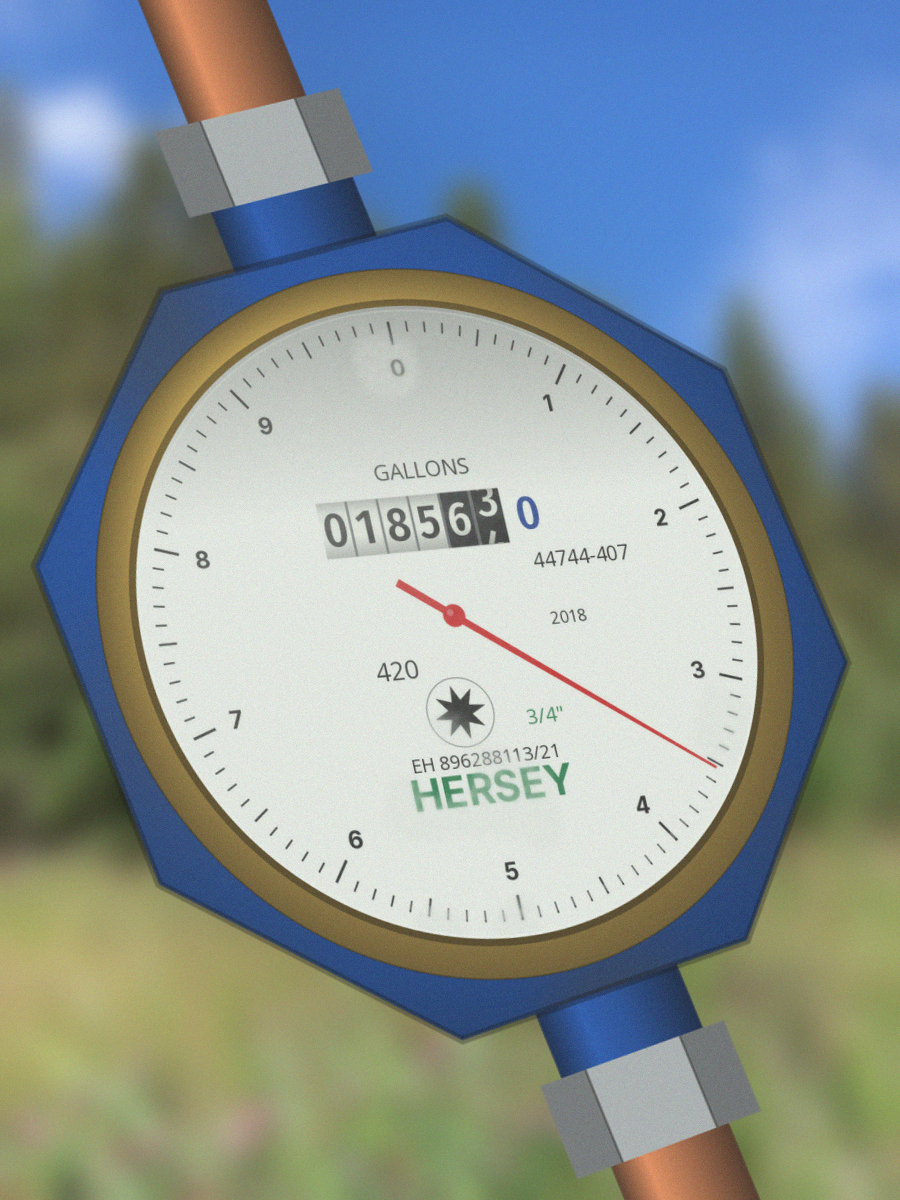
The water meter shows 185633.5 gal
